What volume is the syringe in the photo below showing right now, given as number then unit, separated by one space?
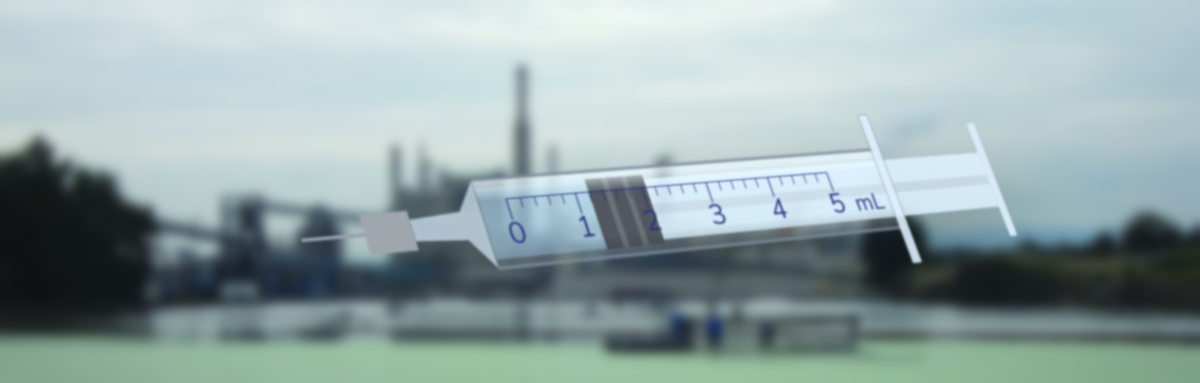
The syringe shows 1.2 mL
